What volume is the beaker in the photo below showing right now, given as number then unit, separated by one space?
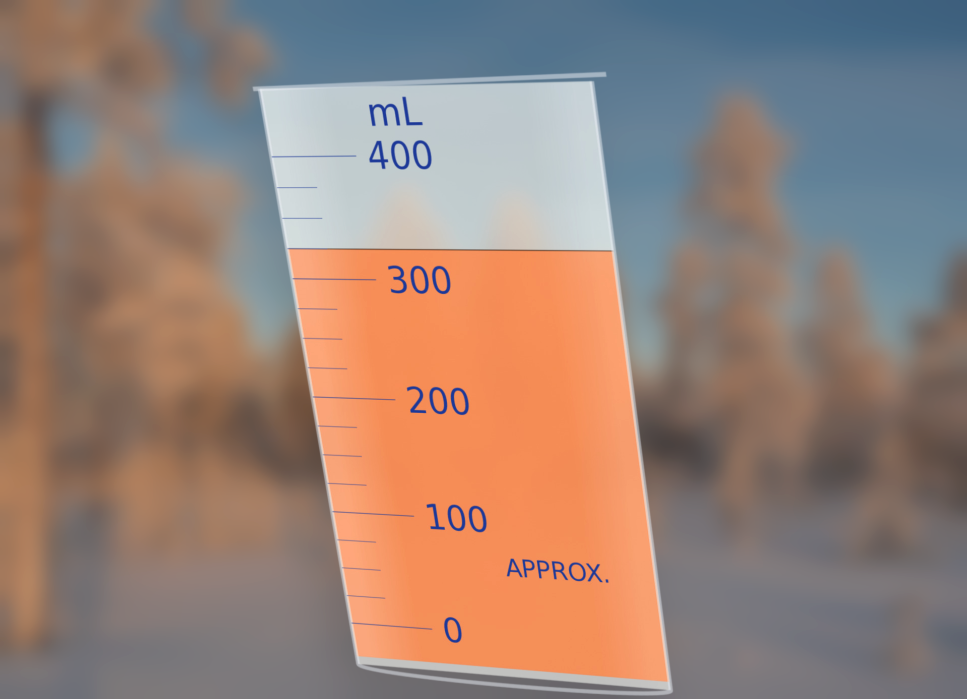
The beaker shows 325 mL
